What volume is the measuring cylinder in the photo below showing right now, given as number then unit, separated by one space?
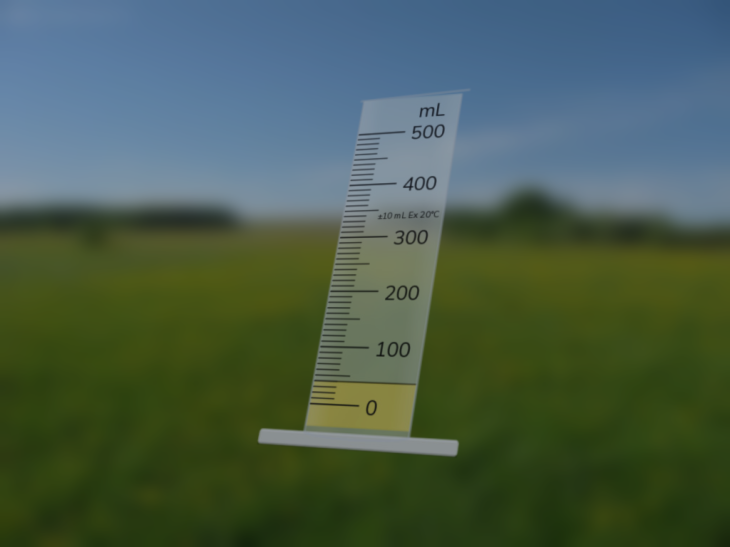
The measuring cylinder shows 40 mL
